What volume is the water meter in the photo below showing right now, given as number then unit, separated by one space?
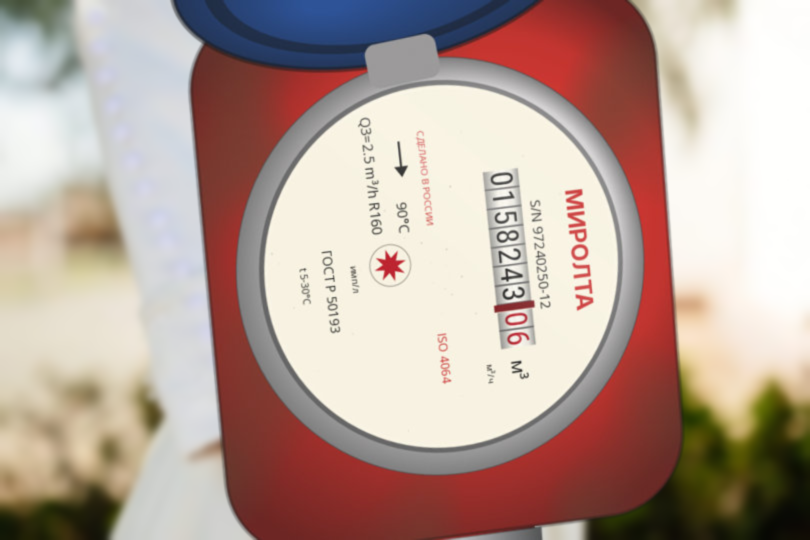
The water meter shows 158243.06 m³
